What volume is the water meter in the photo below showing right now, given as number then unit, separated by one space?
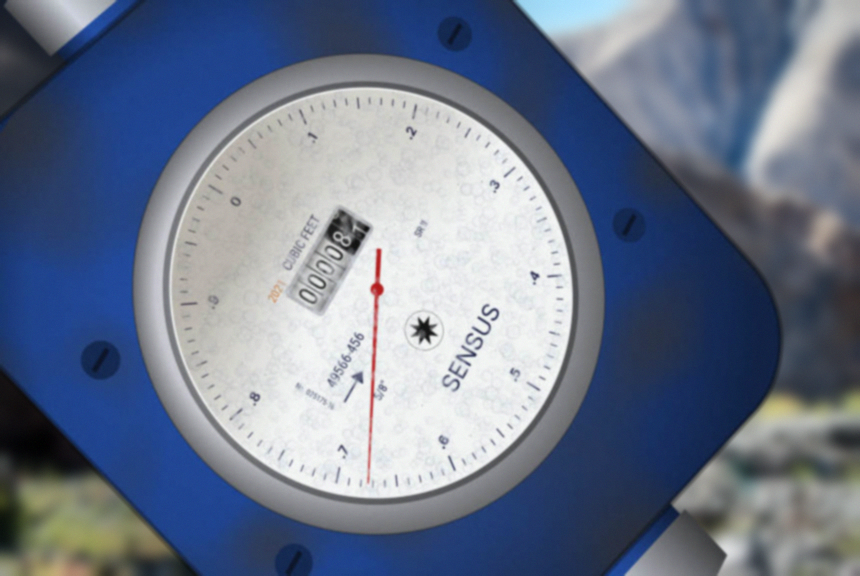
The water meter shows 80.67 ft³
